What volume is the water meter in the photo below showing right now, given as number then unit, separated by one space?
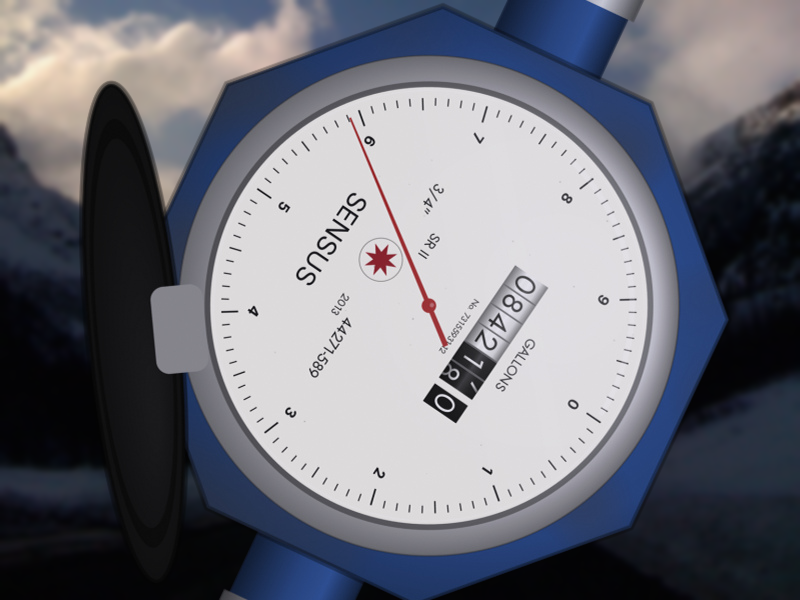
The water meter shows 842175.9 gal
